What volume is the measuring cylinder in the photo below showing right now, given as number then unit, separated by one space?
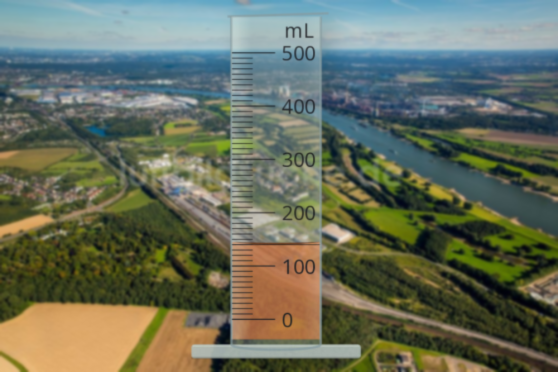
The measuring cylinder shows 140 mL
